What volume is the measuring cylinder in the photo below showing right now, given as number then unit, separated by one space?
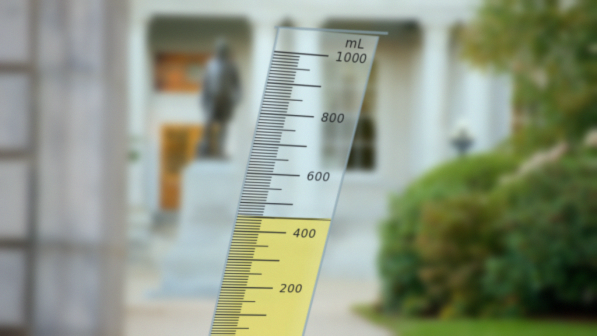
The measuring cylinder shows 450 mL
